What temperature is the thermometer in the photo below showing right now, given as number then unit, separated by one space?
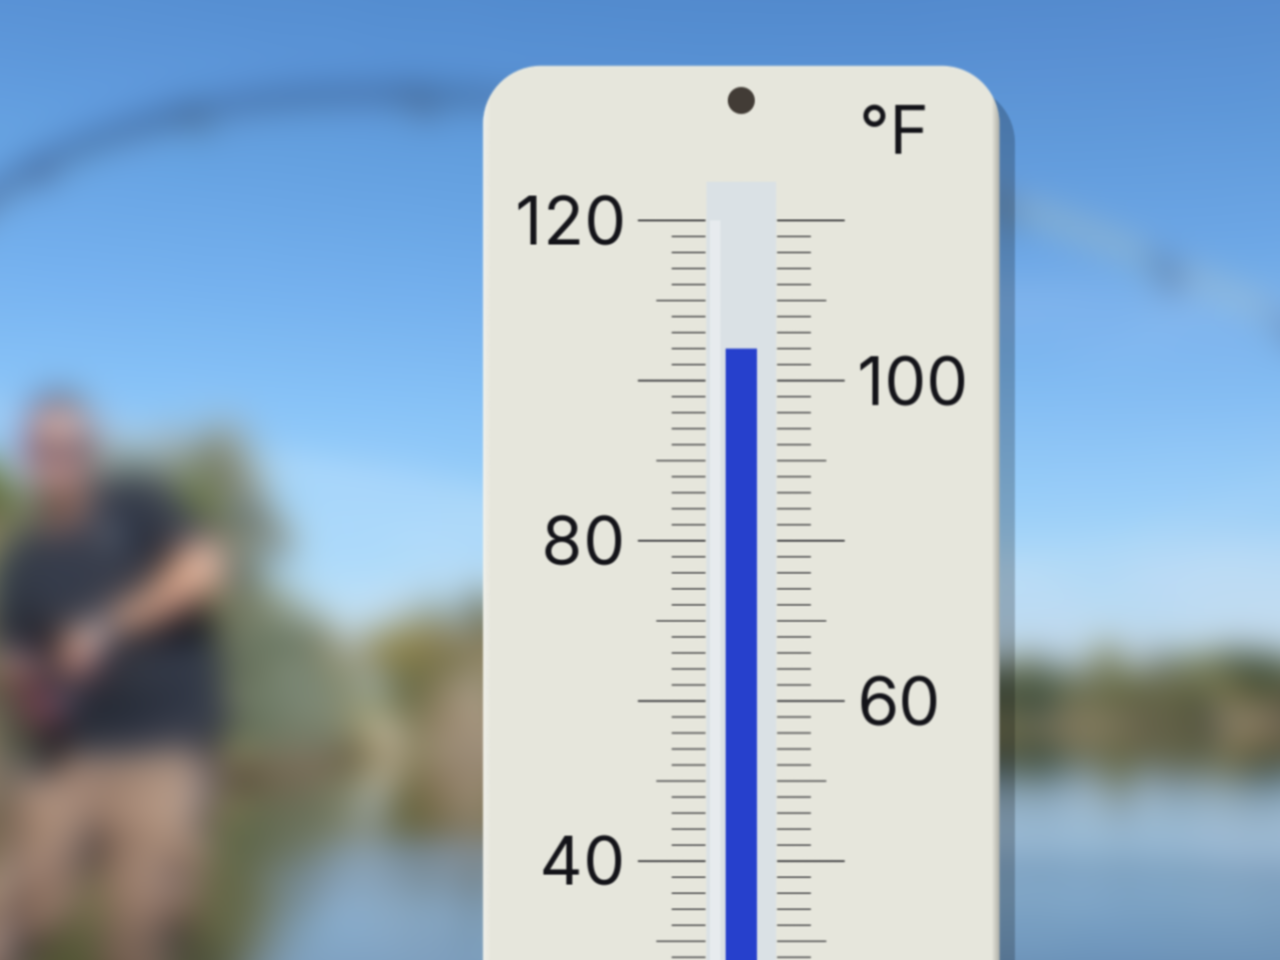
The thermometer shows 104 °F
